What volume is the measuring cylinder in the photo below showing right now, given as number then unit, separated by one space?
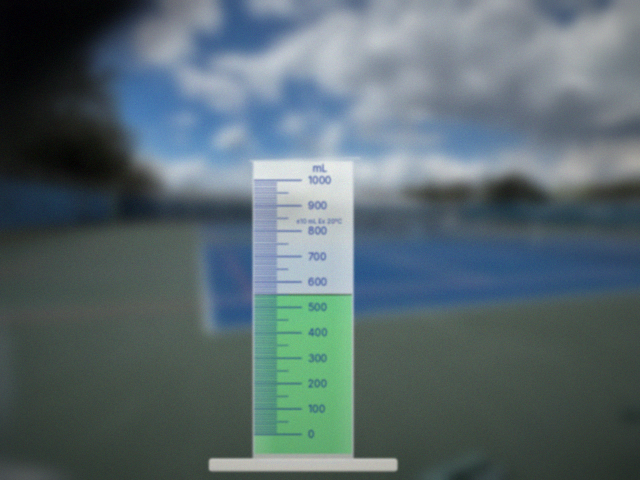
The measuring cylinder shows 550 mL
